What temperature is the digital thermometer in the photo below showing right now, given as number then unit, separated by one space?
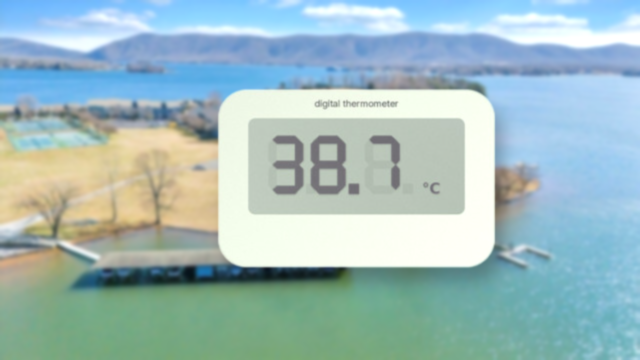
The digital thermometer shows 38.7 °C
